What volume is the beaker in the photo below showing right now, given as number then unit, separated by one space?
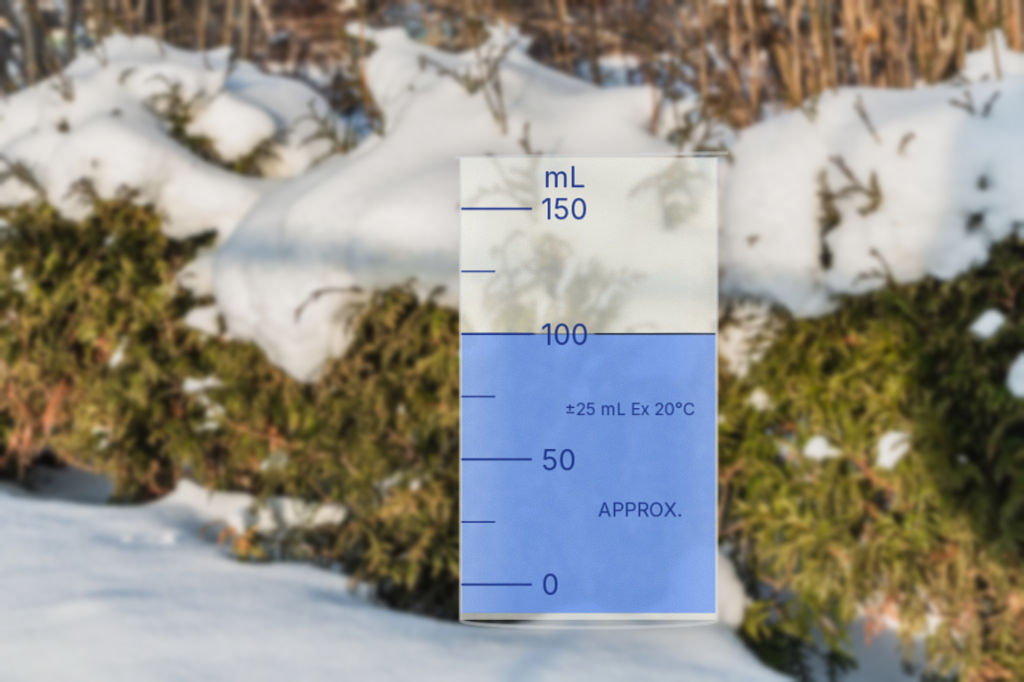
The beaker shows 100 mL
